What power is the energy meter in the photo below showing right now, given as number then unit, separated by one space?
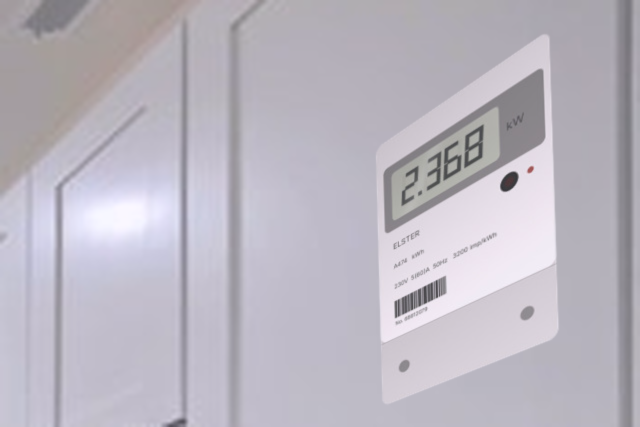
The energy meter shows 2.368 kW
